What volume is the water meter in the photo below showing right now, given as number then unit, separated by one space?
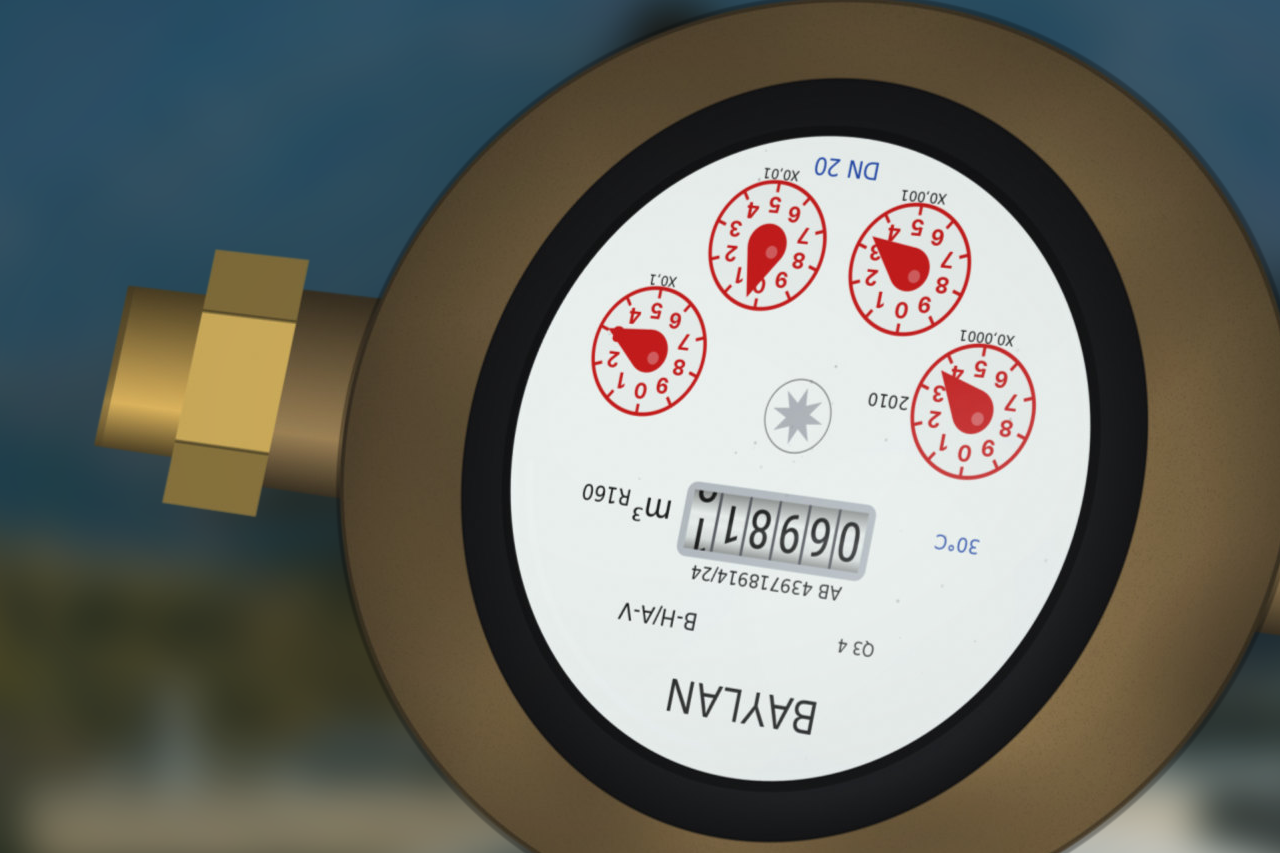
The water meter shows 69811.3033 m³
